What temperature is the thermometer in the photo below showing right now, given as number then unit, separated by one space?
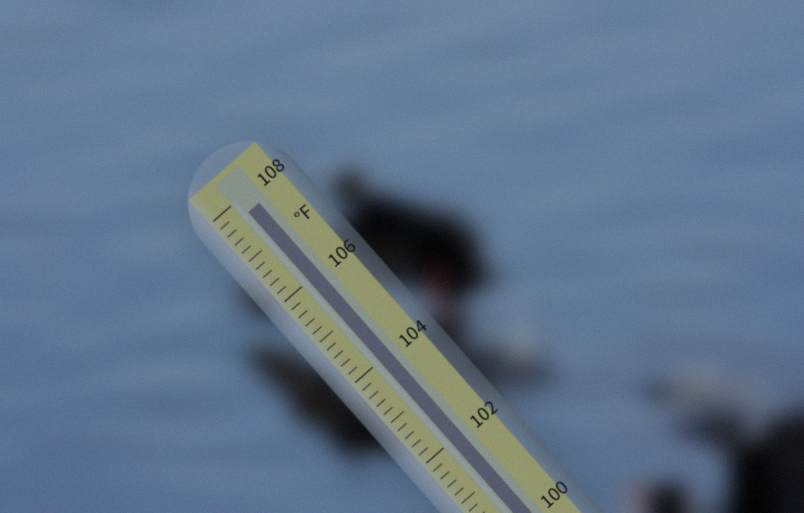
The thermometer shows 107.7 °F
